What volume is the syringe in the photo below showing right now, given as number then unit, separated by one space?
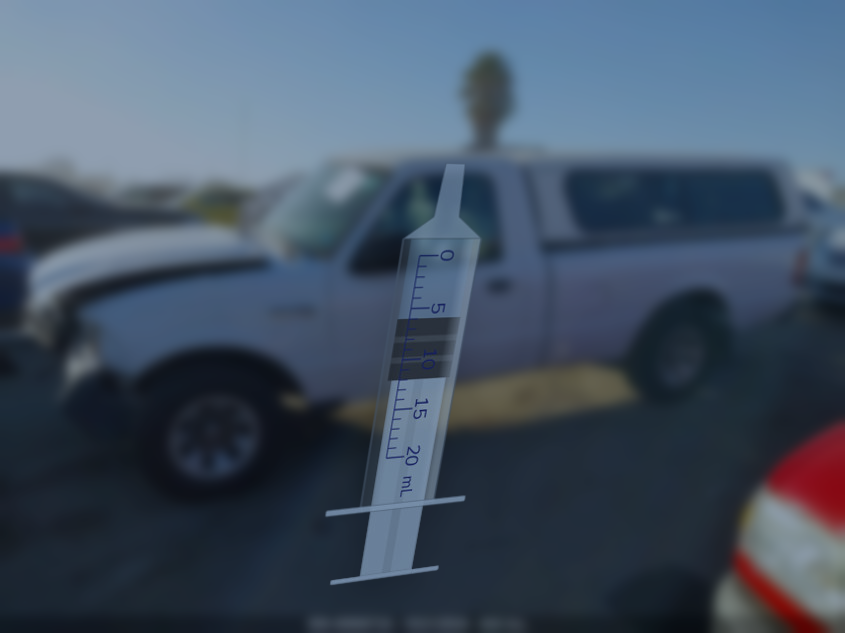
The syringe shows 6 mL
